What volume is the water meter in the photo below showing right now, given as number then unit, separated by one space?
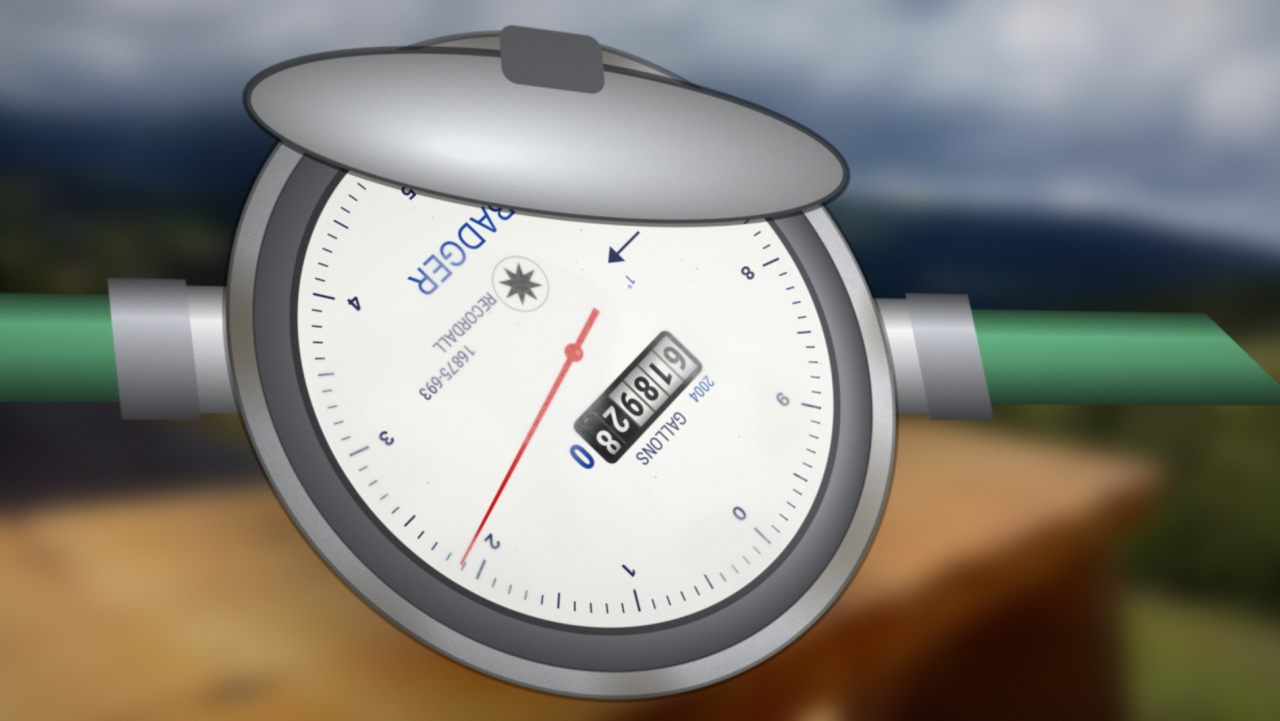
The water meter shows 6189282.1 gal
